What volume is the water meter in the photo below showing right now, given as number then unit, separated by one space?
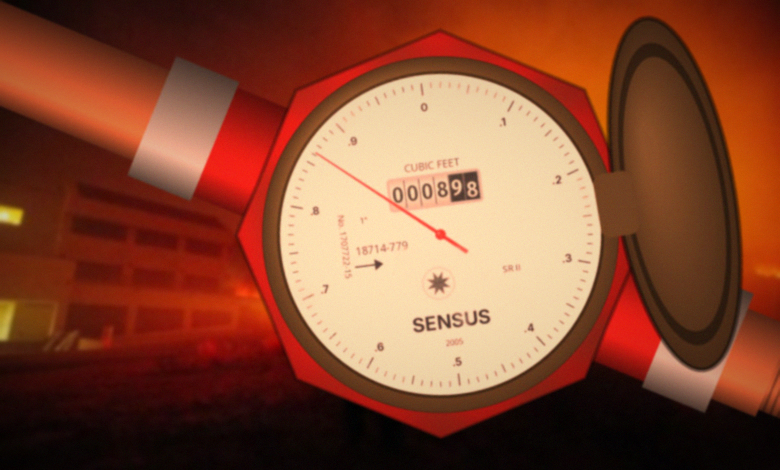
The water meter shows 897.86 ft³
